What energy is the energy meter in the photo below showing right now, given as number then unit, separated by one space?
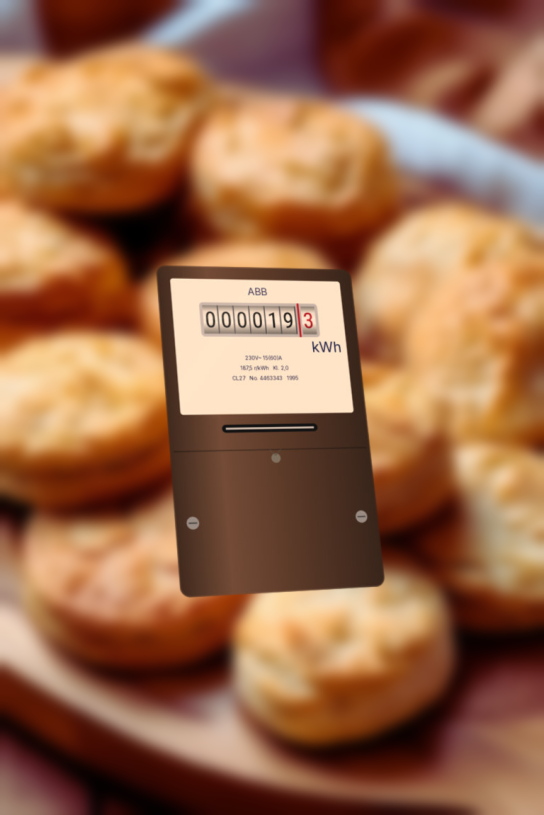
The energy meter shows 19.3 kWh
